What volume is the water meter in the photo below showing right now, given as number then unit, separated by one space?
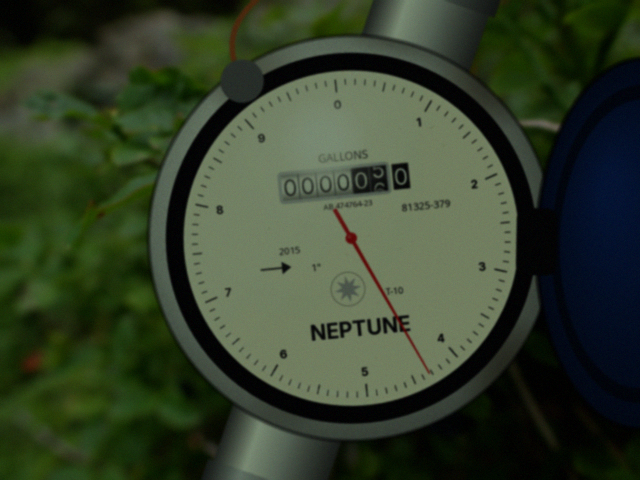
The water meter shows 54.3 gal
